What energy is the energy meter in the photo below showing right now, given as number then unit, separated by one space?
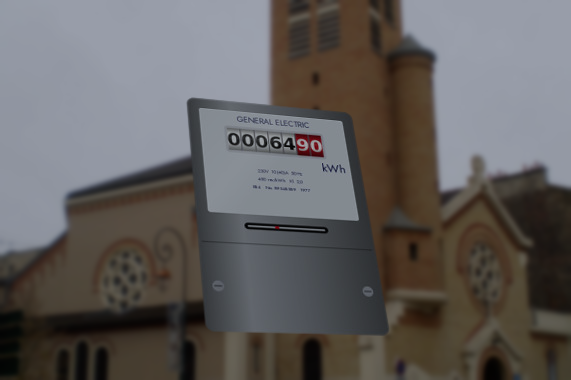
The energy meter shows 64.90 kWh
